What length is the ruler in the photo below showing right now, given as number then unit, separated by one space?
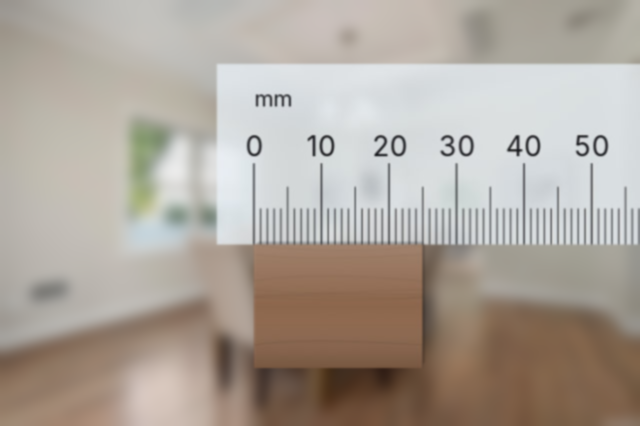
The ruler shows 25 mm
